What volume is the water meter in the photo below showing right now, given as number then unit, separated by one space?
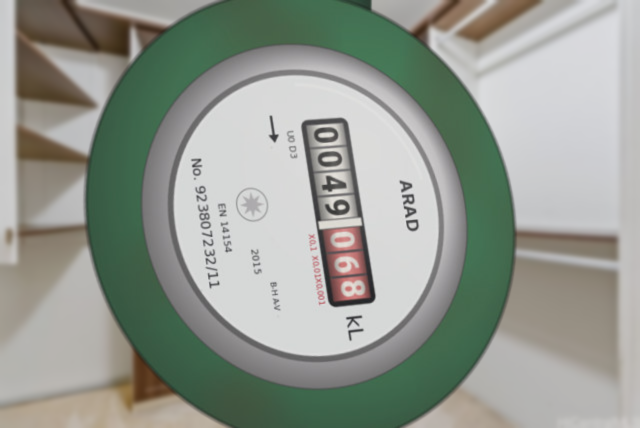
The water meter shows 49.068 kL
